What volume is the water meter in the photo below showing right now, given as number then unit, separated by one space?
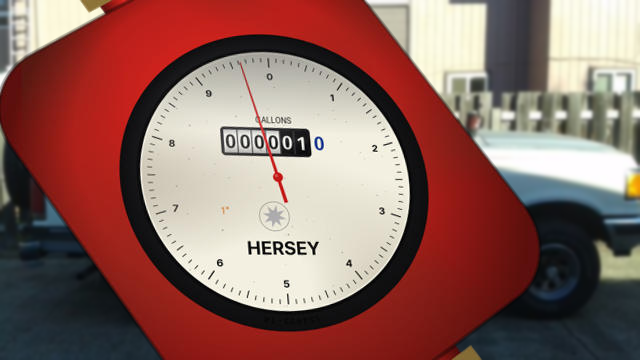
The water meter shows 9.6 gal
